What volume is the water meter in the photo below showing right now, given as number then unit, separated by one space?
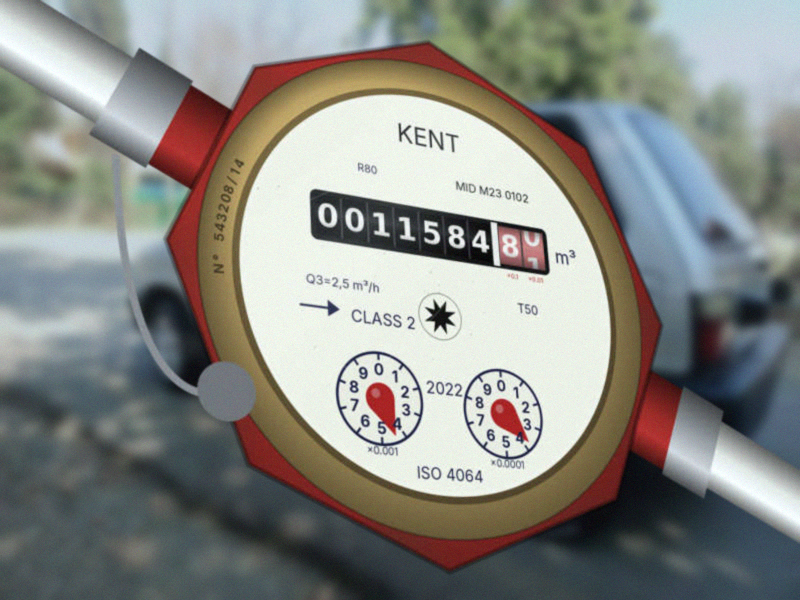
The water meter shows 11584.8043 m³
